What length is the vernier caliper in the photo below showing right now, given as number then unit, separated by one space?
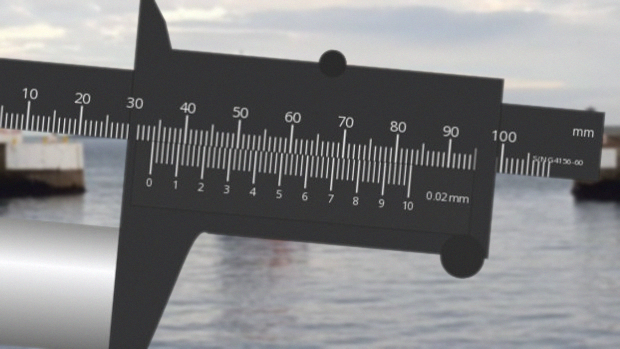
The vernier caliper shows 34.0 mm
